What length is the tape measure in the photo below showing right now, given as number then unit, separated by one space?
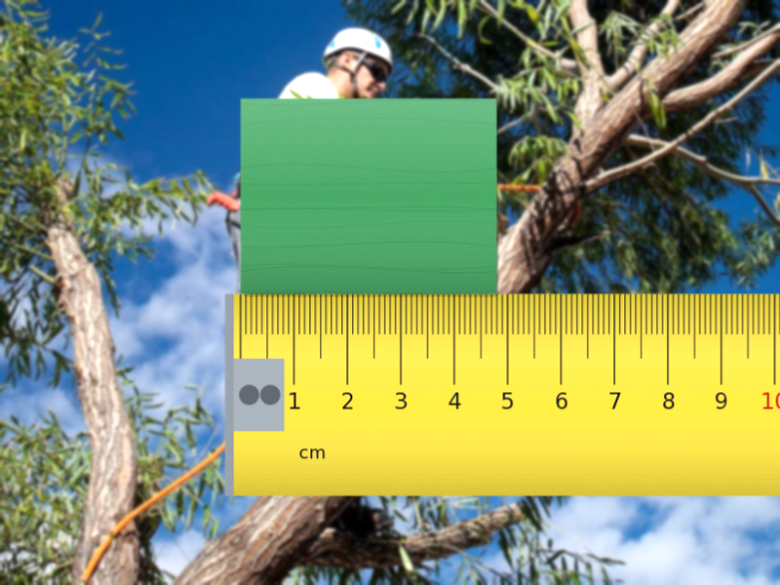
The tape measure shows 4.8 cm
